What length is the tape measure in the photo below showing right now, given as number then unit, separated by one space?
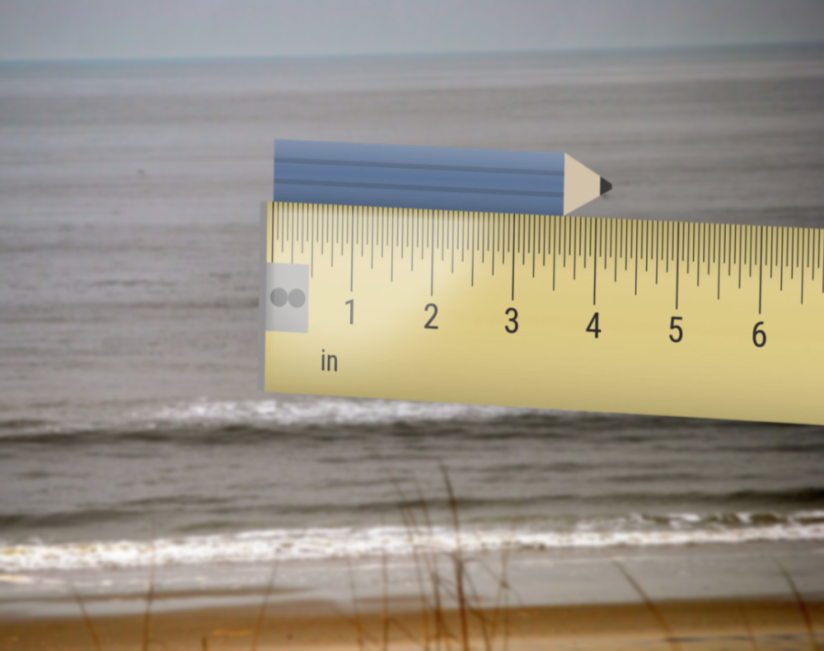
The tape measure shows 4.1875 in
